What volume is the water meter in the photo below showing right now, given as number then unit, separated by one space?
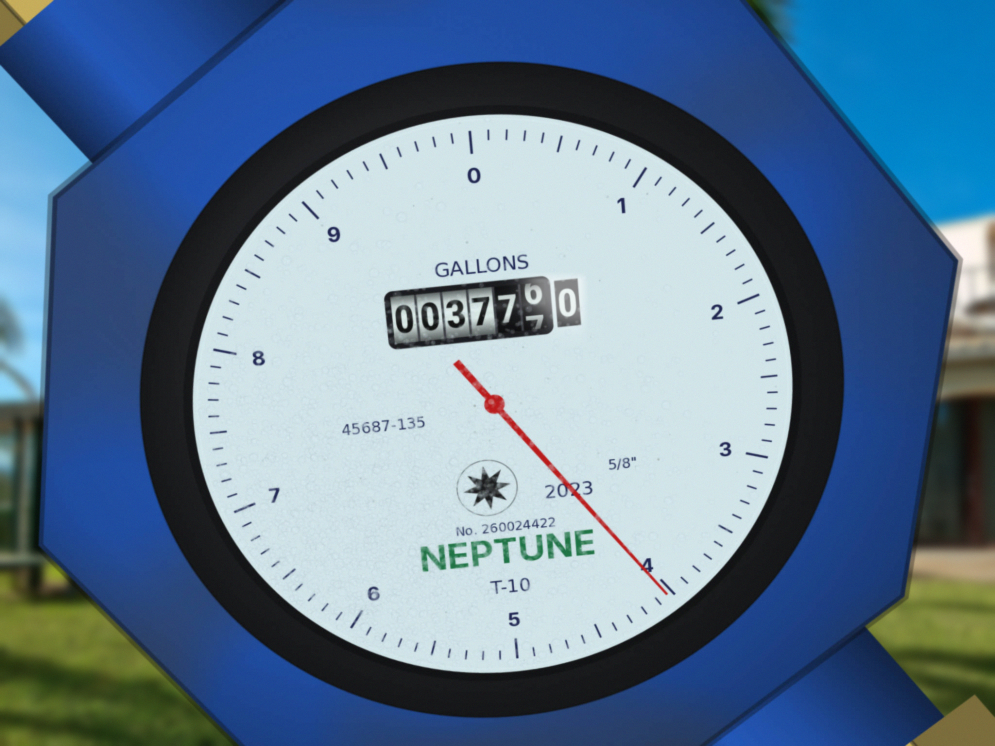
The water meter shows 37764.0 gal
